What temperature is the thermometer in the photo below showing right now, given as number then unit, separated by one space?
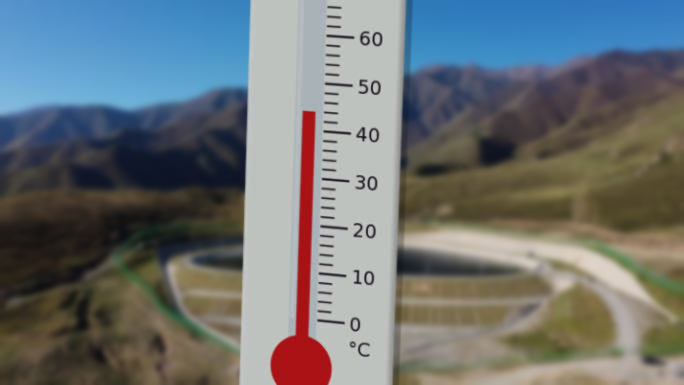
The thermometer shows 44 °C
